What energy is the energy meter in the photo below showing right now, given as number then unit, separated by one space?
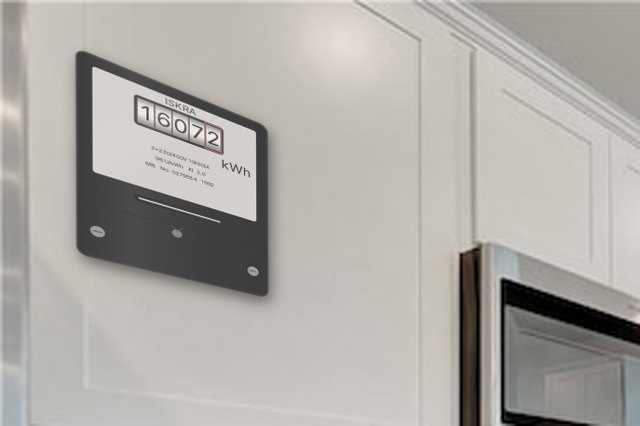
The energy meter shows 1607.2 kWh
